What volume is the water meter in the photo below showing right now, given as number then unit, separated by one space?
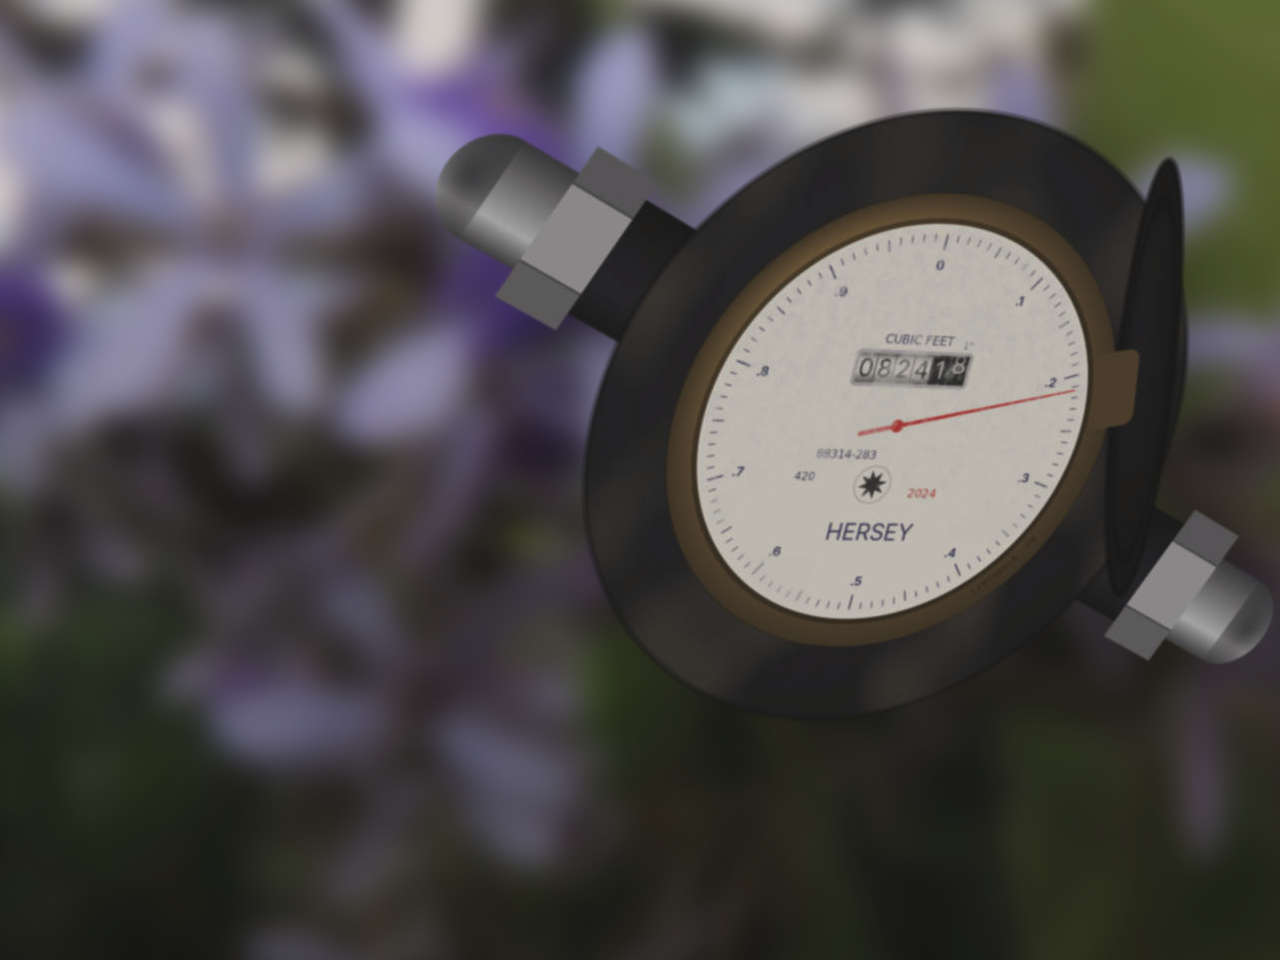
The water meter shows 82418.21 ft³
